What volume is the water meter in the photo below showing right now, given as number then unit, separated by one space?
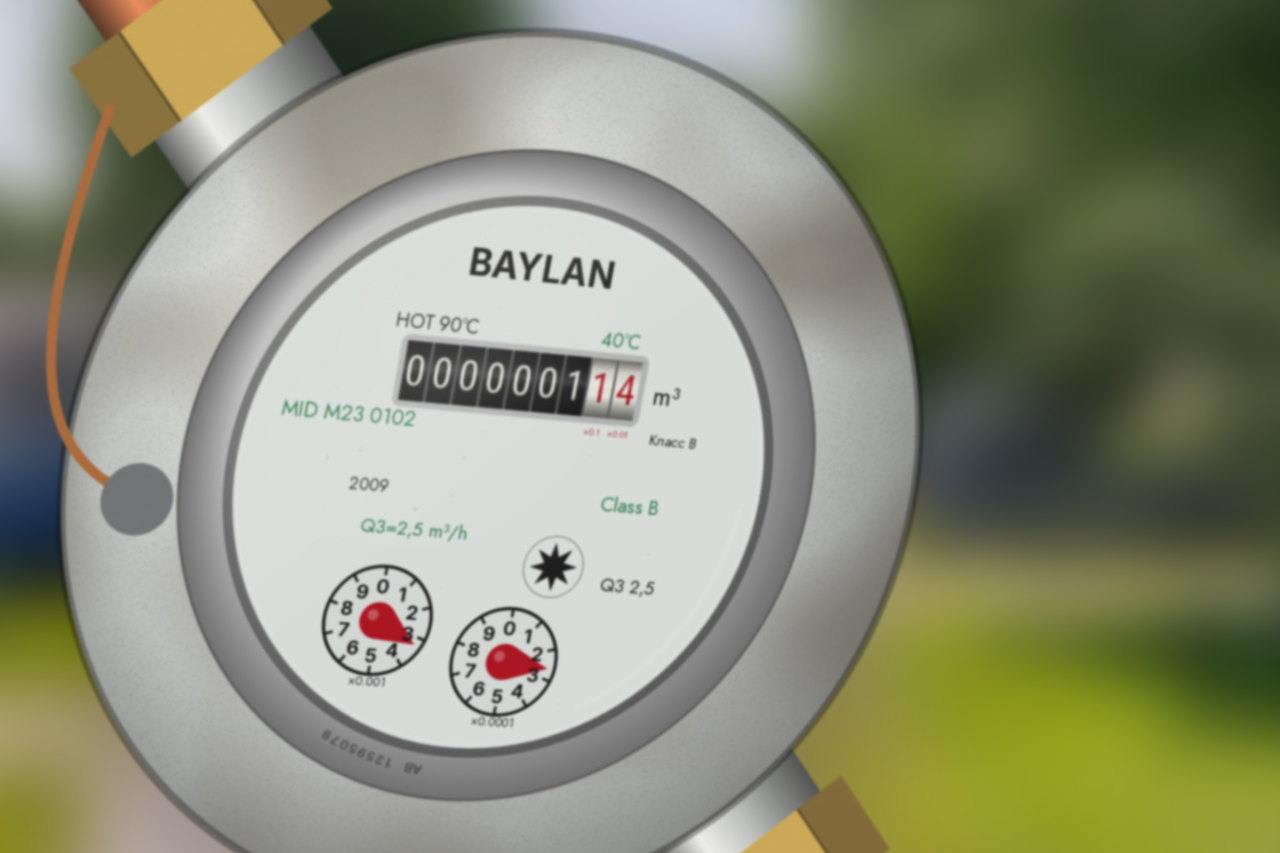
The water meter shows 1.1432 m³
